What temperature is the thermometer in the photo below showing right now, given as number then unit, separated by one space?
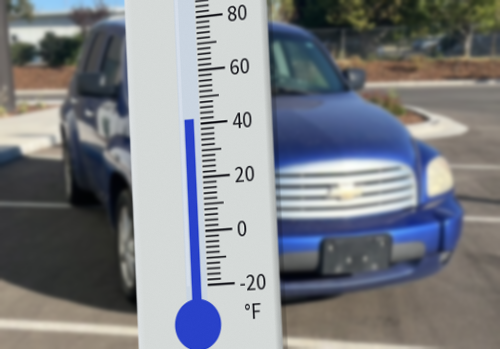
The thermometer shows 42 °F
